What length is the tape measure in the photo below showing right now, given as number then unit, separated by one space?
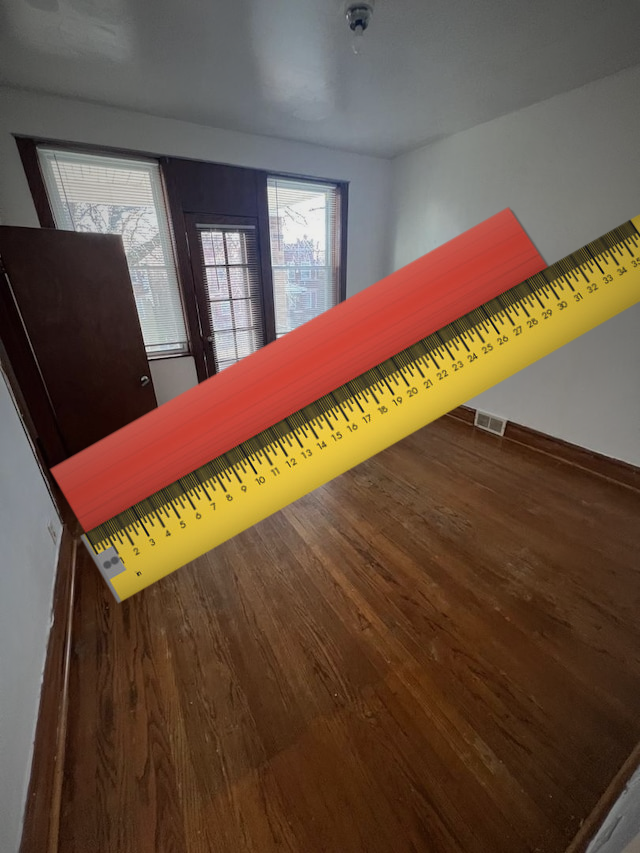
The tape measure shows 30.5 in
